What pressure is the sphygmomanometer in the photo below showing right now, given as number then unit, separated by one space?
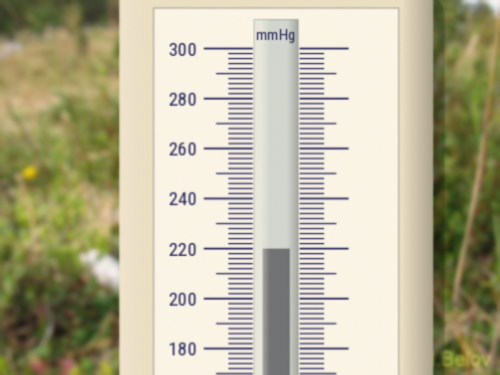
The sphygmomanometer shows 220 mmHg
